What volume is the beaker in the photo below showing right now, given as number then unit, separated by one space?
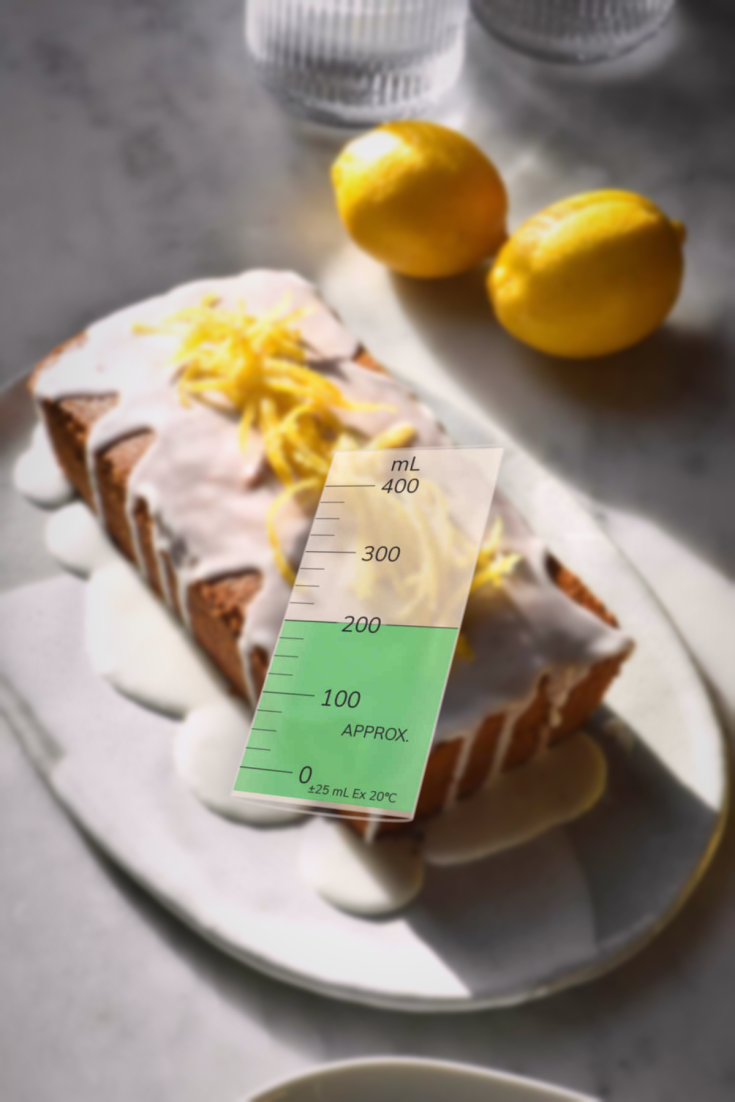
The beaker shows 200 mL
